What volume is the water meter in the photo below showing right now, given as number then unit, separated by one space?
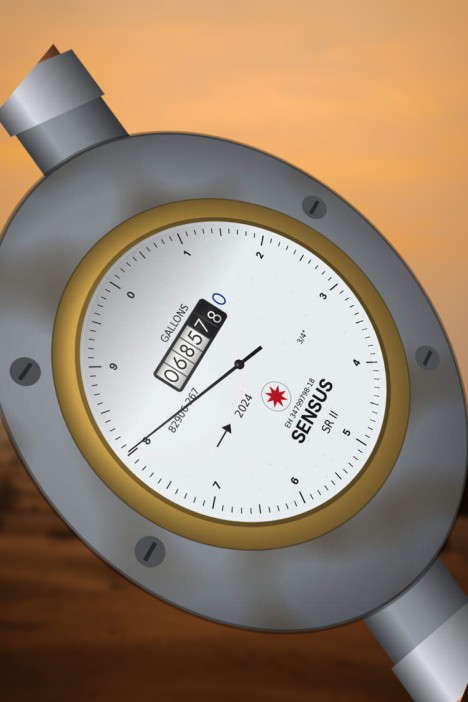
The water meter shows 685778.0 gal
